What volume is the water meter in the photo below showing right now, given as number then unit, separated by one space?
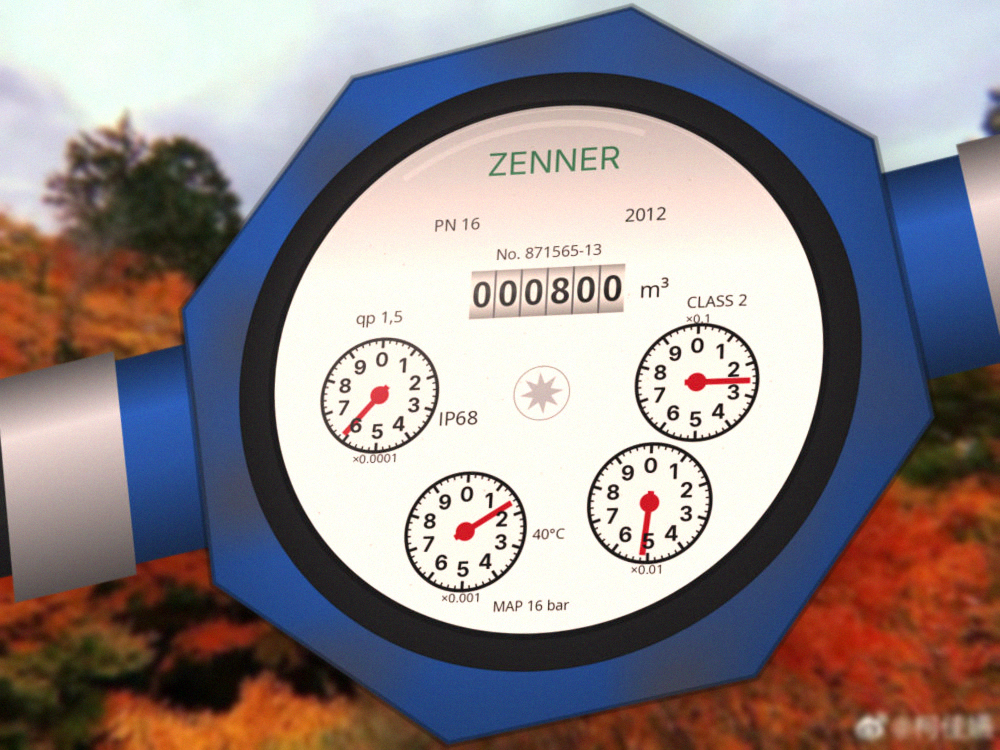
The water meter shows 800.2516 m³
